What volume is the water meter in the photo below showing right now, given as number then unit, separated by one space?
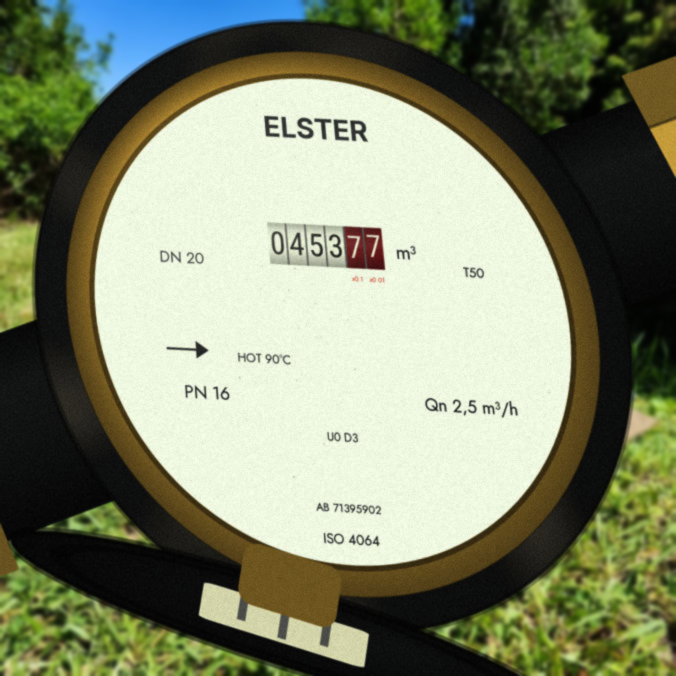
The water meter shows 453.77 m³
